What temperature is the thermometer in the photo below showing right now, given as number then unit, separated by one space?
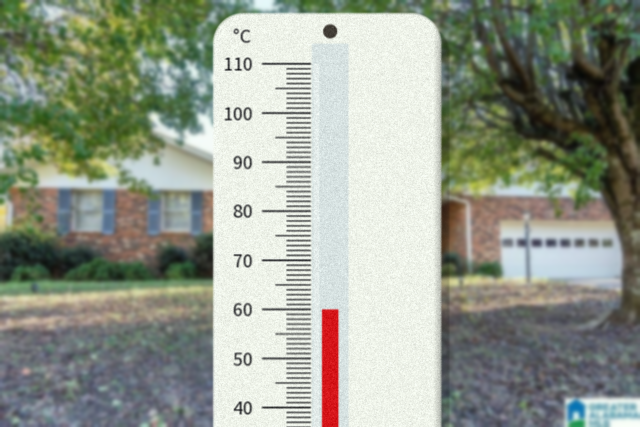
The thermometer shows 60 °C
